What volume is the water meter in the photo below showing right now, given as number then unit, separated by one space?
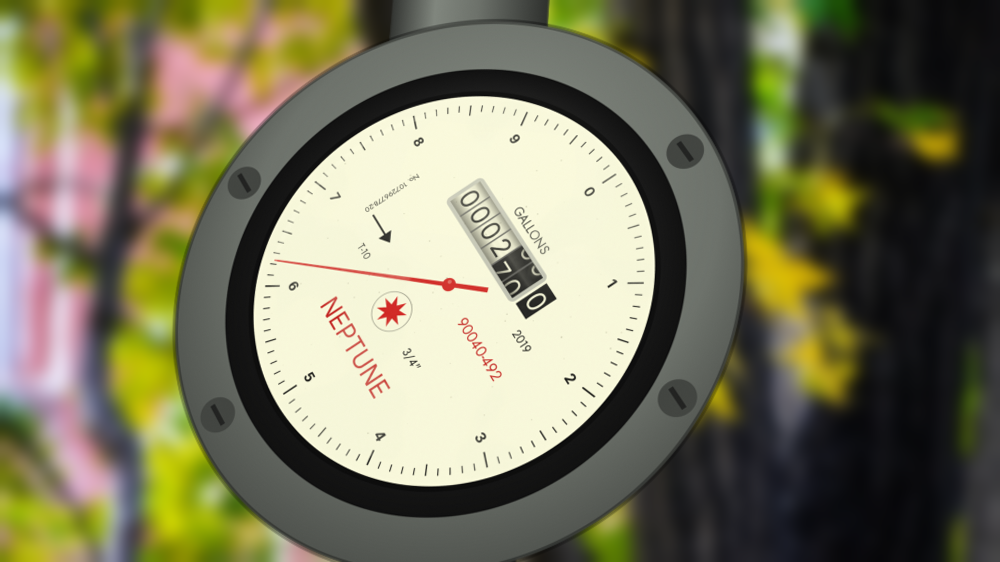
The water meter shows 2696.2 gal
